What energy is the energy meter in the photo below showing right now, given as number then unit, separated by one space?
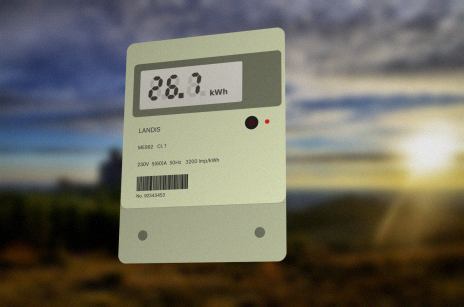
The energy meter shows 26.7 kWh
